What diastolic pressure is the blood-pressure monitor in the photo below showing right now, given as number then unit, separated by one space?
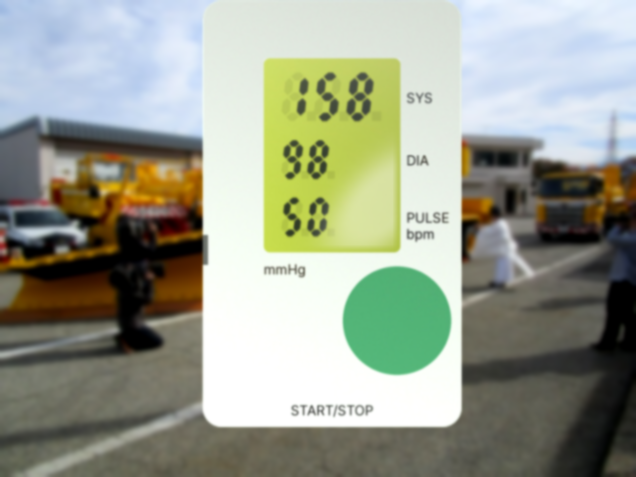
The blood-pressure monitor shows 98 mmHg
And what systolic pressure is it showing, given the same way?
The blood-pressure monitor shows 158 mmHg
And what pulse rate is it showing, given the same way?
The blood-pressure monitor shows 50 bpm
